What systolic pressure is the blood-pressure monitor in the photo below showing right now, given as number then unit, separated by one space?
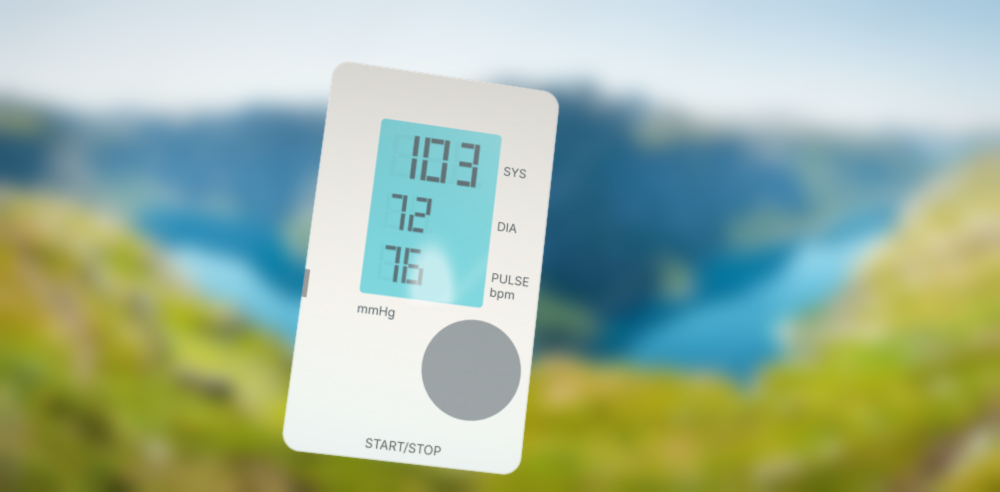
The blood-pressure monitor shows 103 mmHg
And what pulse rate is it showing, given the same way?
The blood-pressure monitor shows 76 bpm
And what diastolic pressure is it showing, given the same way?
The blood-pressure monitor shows 72 mmHg
